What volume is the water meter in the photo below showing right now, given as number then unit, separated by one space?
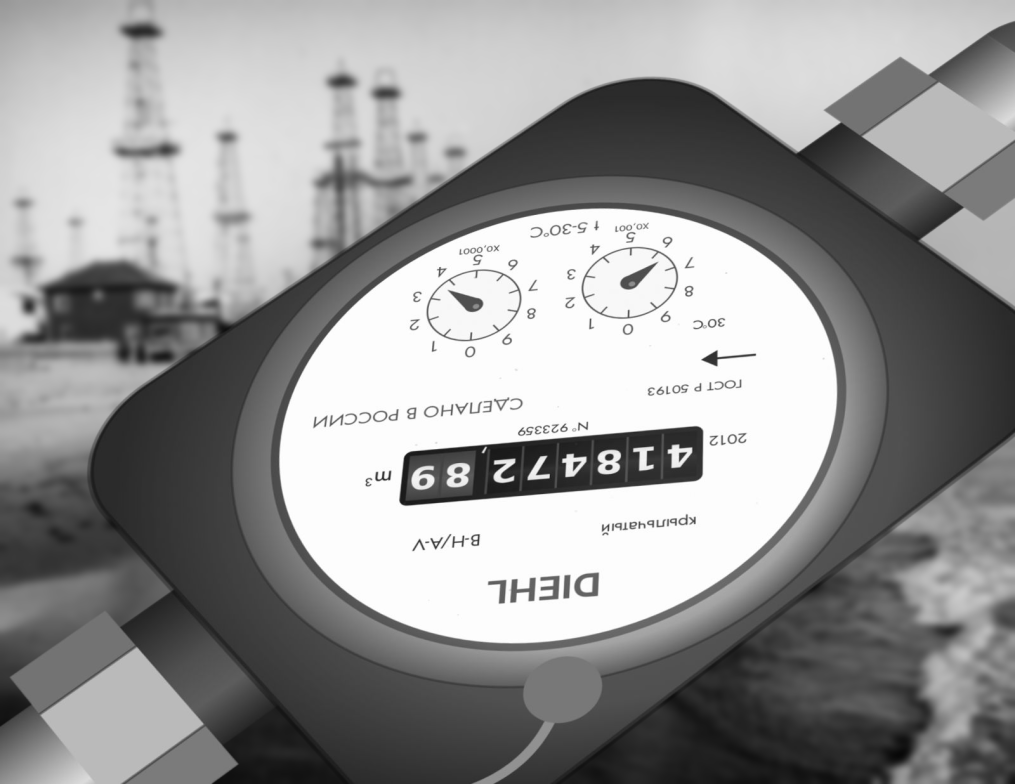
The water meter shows 418472.8963 m³
